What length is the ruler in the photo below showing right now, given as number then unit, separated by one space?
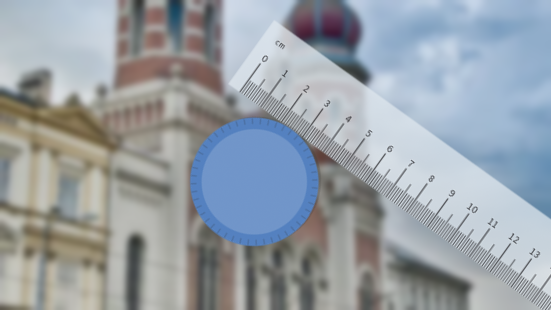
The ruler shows 5 cm
